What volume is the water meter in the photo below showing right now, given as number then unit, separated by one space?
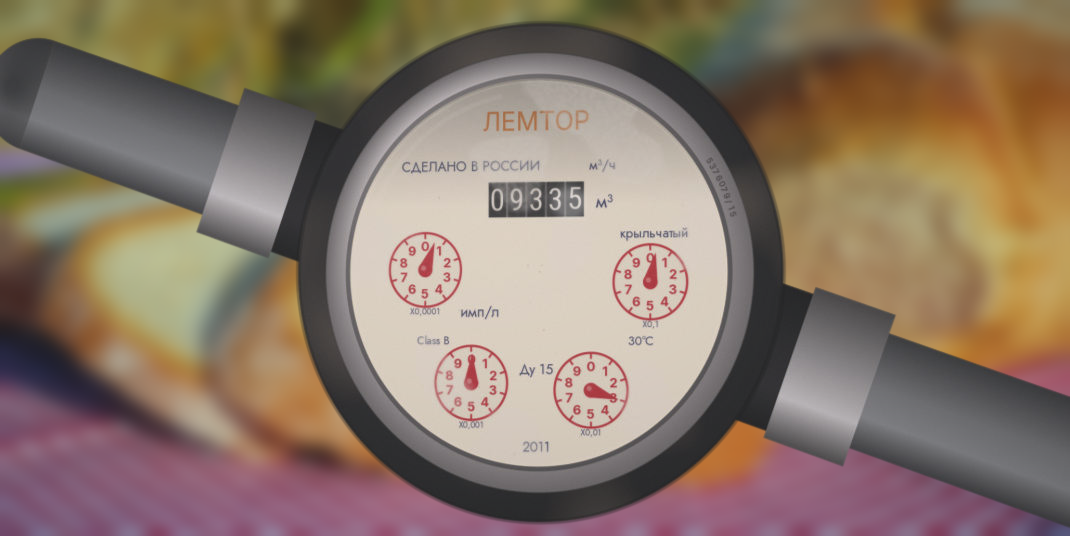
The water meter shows 9335.0300 m³
